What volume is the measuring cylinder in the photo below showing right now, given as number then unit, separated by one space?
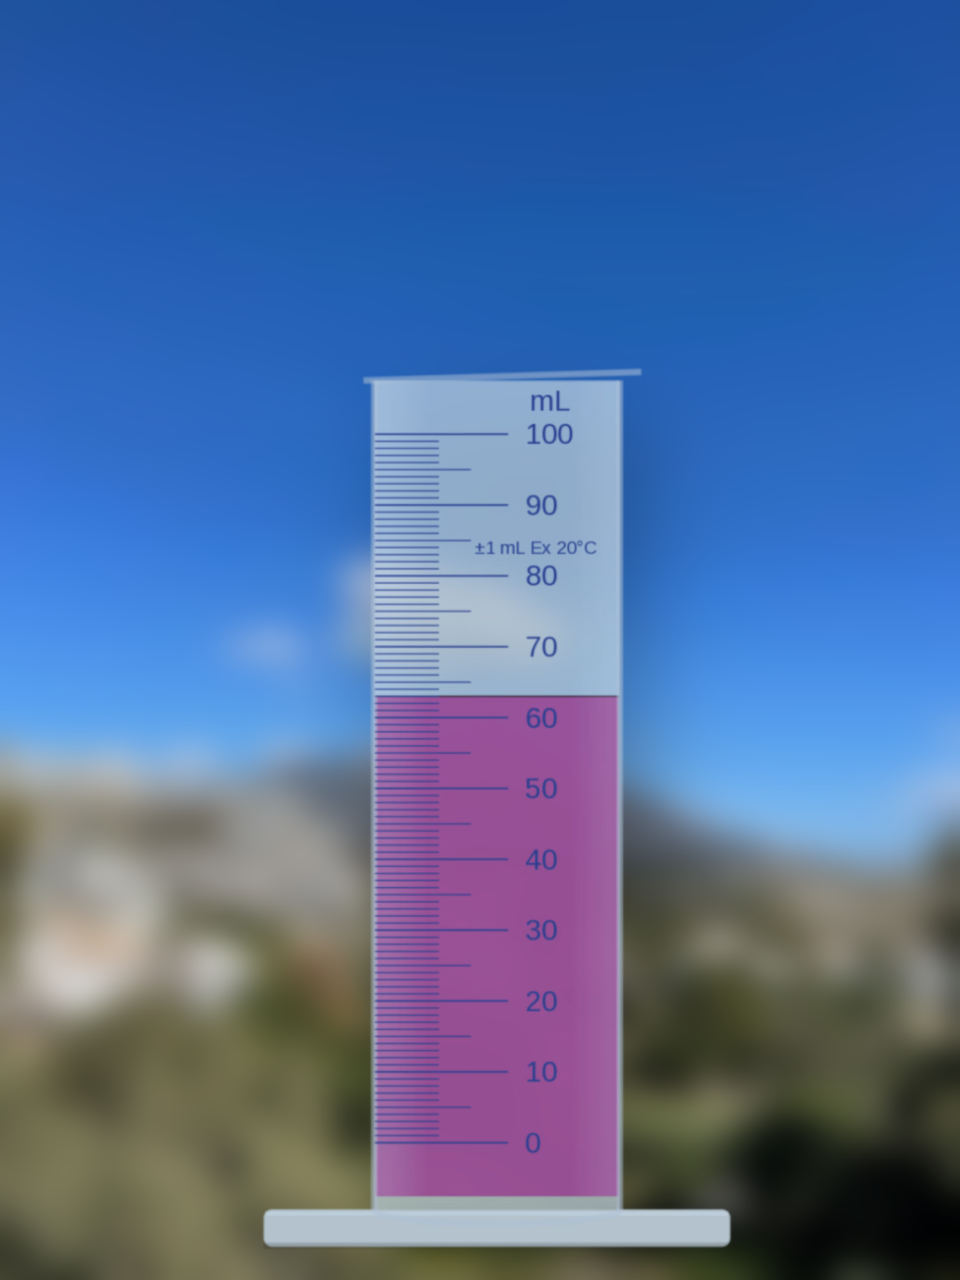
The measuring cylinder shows 63 mL
